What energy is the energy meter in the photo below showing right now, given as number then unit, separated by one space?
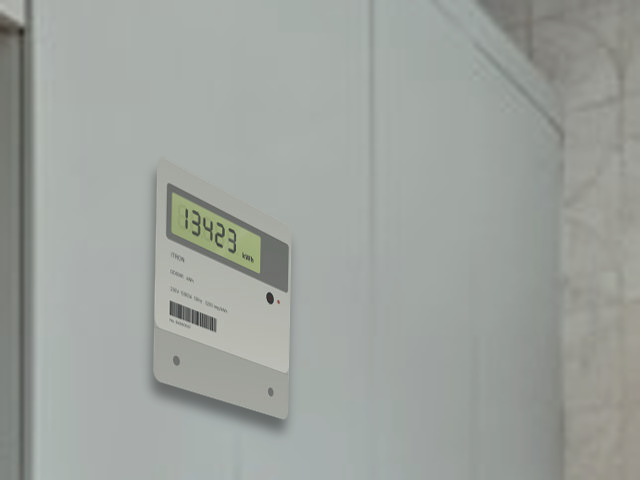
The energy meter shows 13423 kWh
